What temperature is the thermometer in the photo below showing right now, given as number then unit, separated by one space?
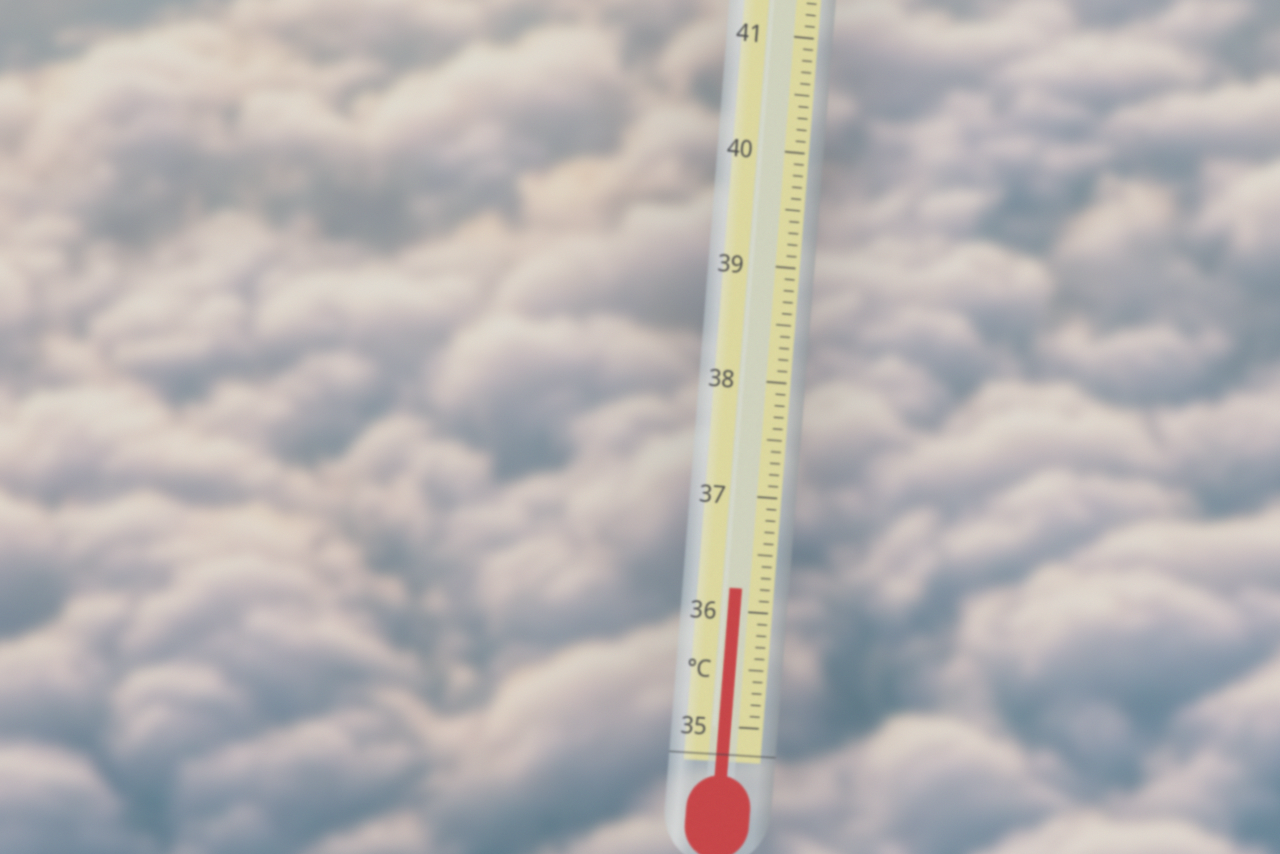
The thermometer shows 36.2 °C
